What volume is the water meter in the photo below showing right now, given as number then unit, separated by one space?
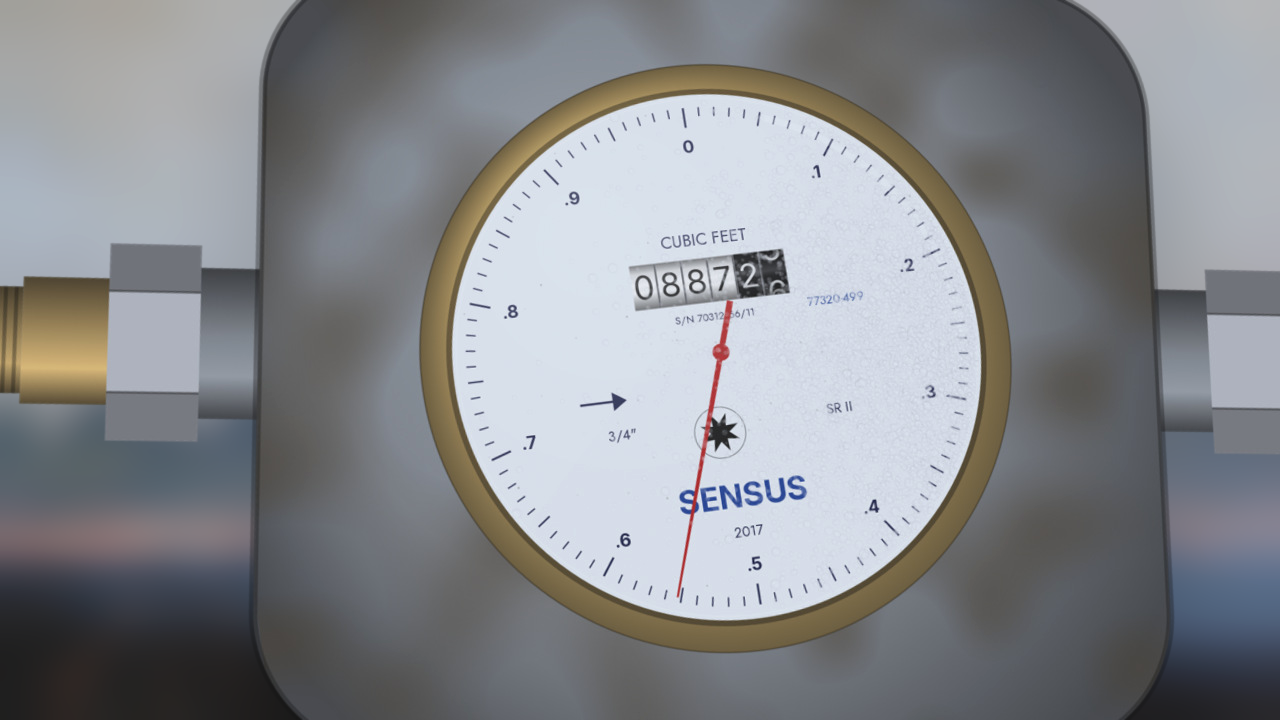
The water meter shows 88725.55 ft³
